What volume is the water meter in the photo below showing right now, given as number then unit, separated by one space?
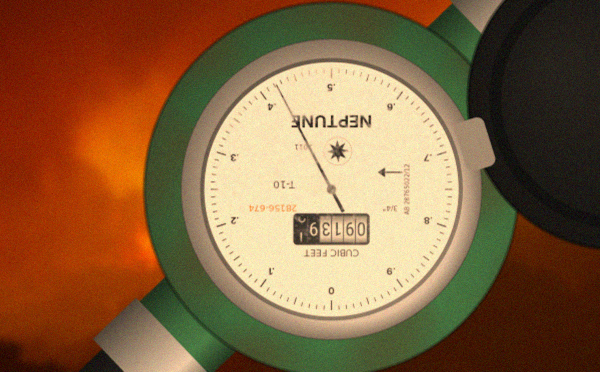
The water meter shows 91391.42 ft³
